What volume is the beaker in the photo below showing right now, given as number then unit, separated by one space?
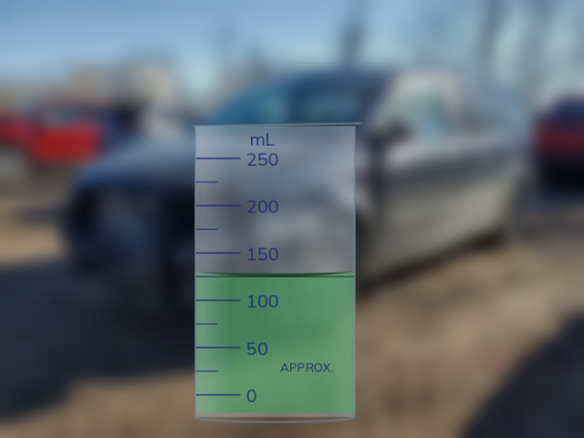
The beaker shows 125 mL
